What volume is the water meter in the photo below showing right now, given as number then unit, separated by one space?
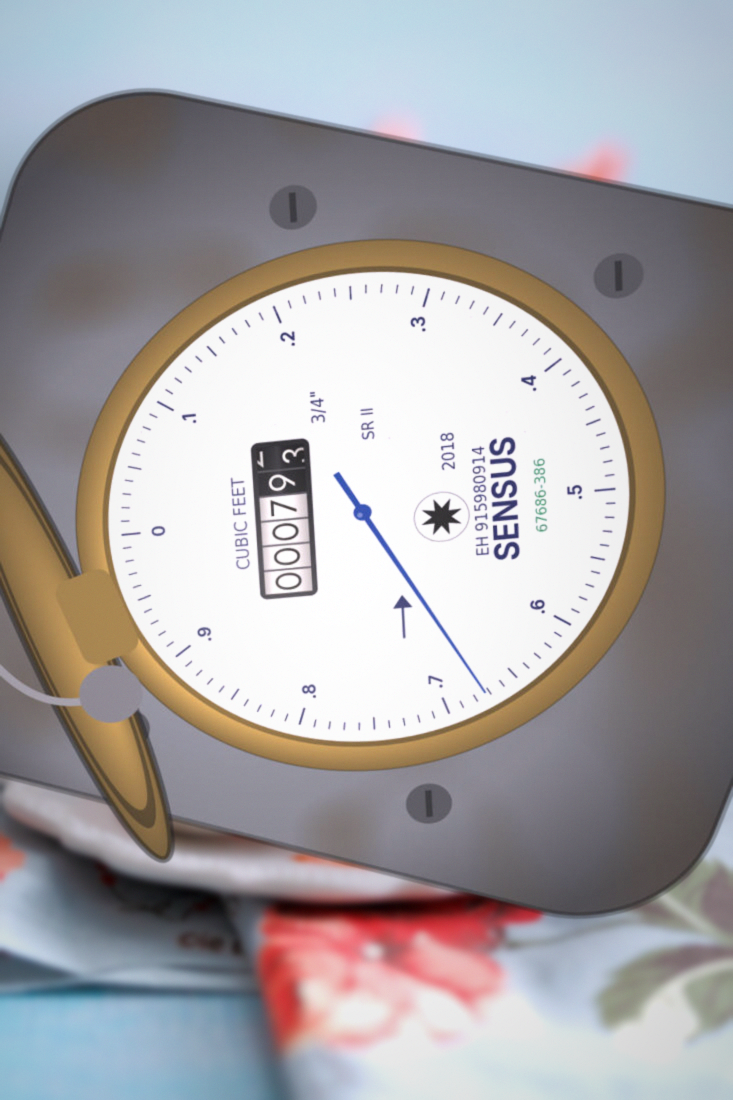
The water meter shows 792.67 ft³
